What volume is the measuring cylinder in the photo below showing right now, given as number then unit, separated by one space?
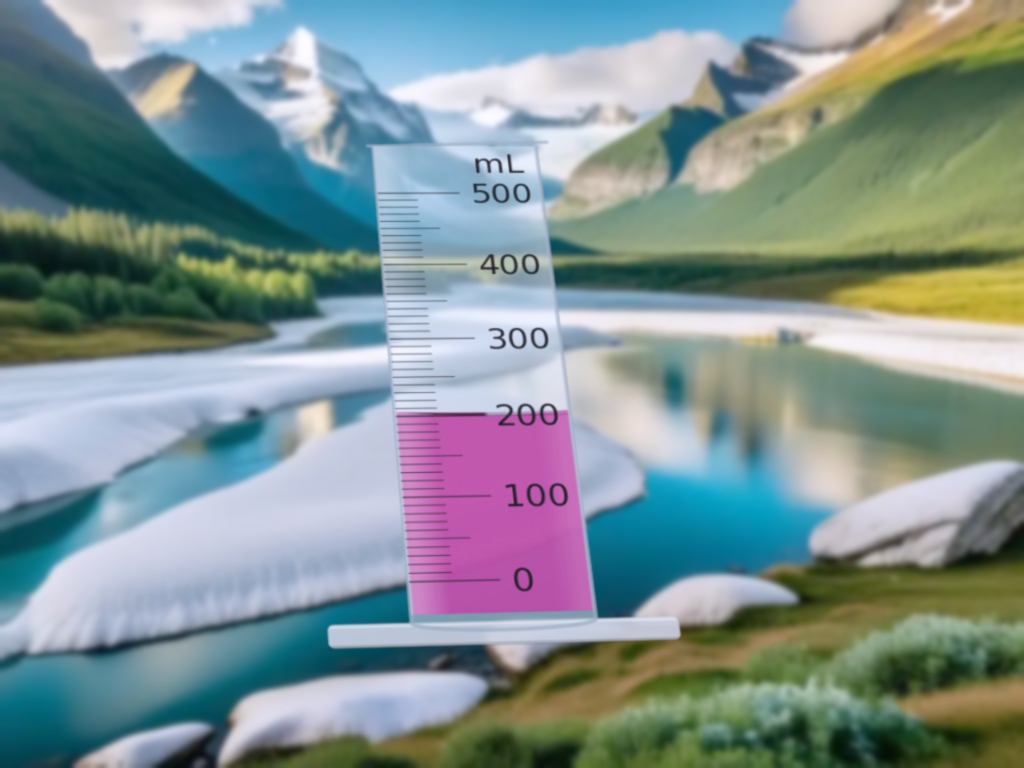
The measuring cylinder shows 200 mL
